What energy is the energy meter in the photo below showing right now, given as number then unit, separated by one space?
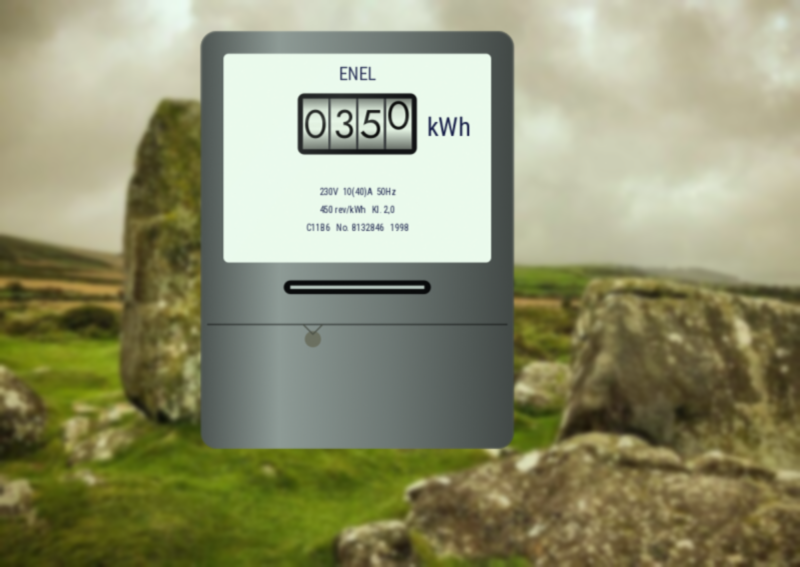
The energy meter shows 350 kWh
